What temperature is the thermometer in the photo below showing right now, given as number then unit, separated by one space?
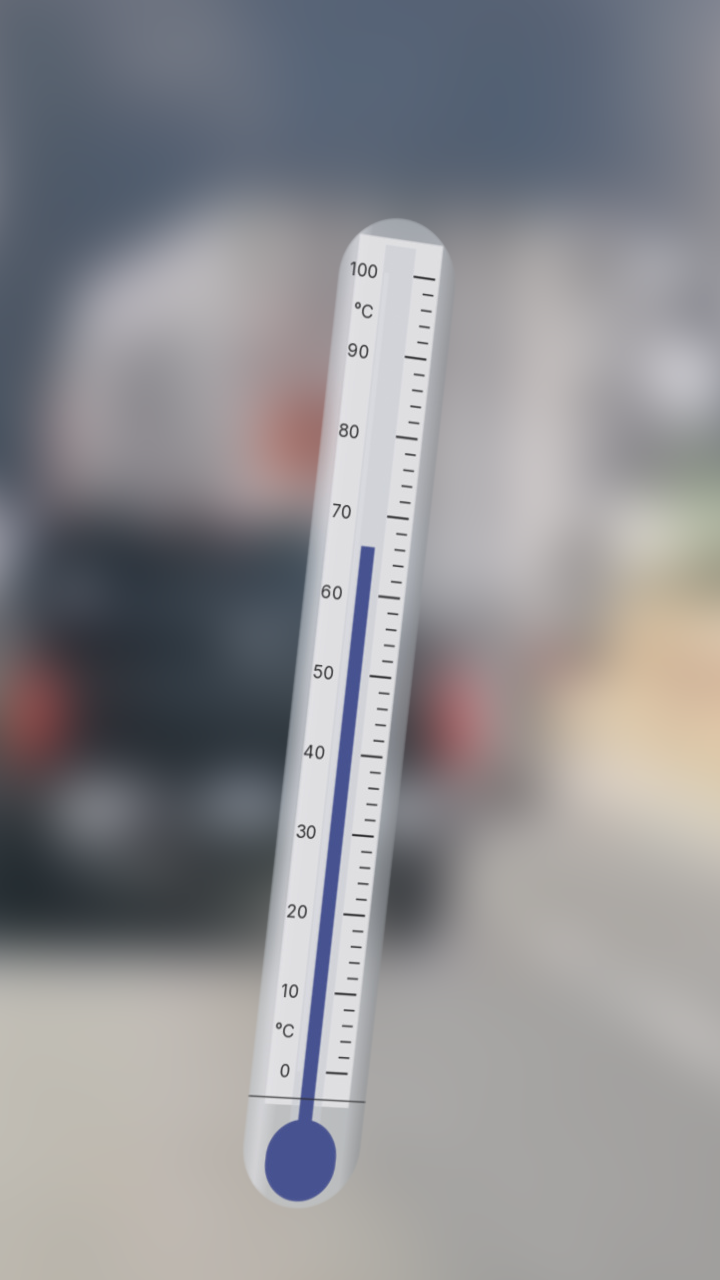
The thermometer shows 66 °C
